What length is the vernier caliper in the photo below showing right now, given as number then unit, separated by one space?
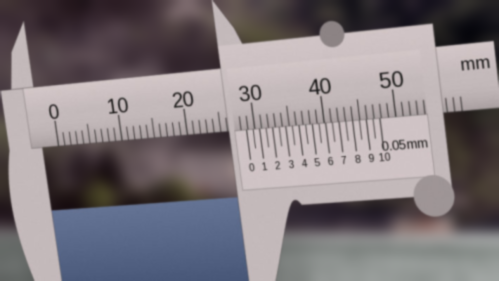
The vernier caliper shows 28.8 mm
